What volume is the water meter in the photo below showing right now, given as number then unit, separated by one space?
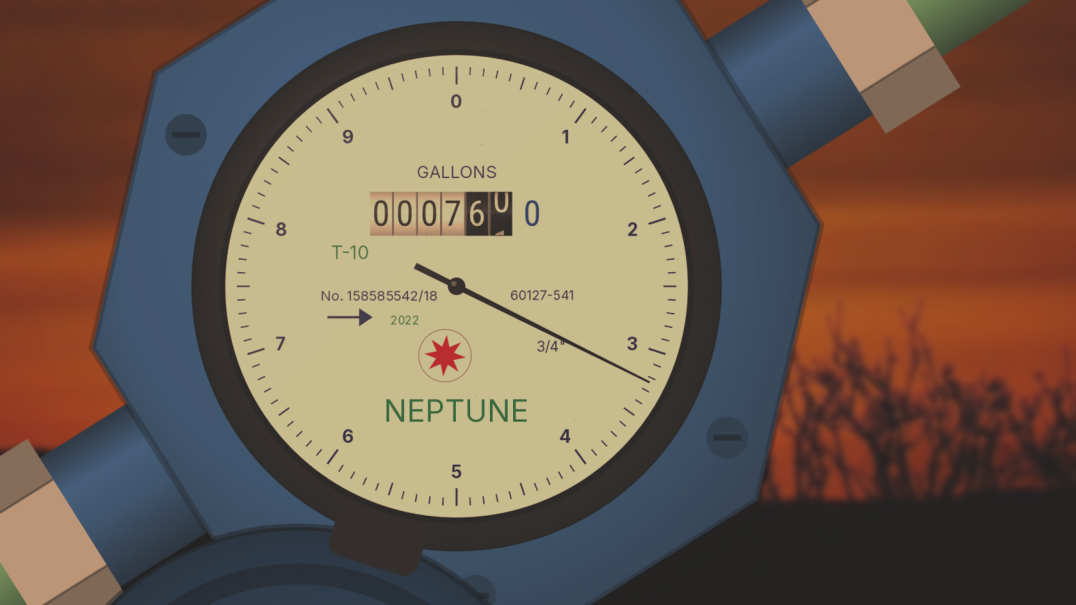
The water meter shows 7603.2 gal
